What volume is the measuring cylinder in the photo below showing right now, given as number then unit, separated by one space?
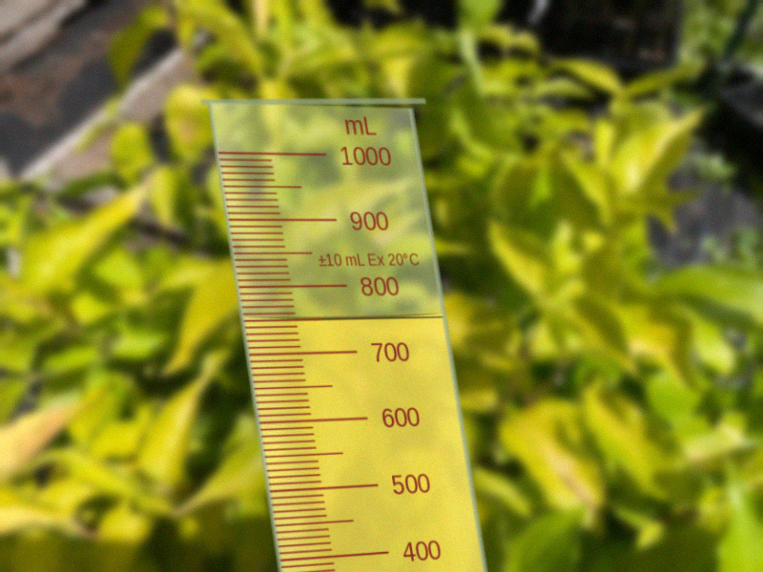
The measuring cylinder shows 750 mL
